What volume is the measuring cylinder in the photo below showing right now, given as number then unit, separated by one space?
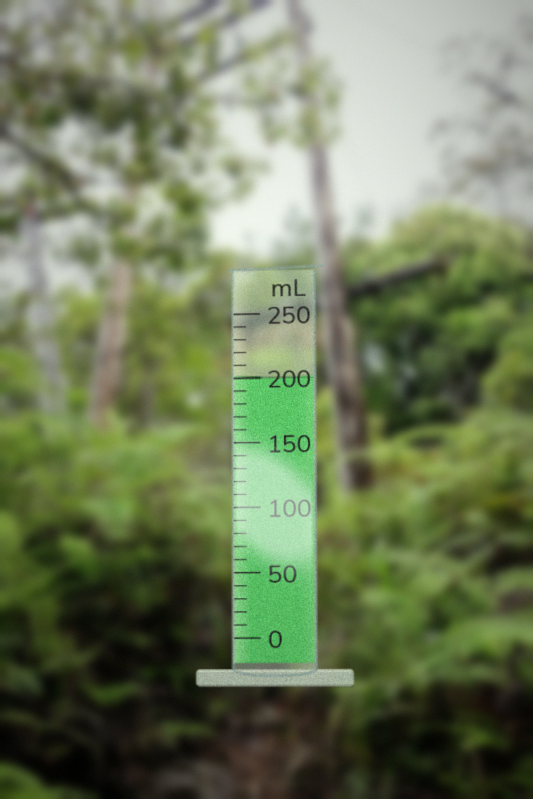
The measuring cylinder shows 200 mL
